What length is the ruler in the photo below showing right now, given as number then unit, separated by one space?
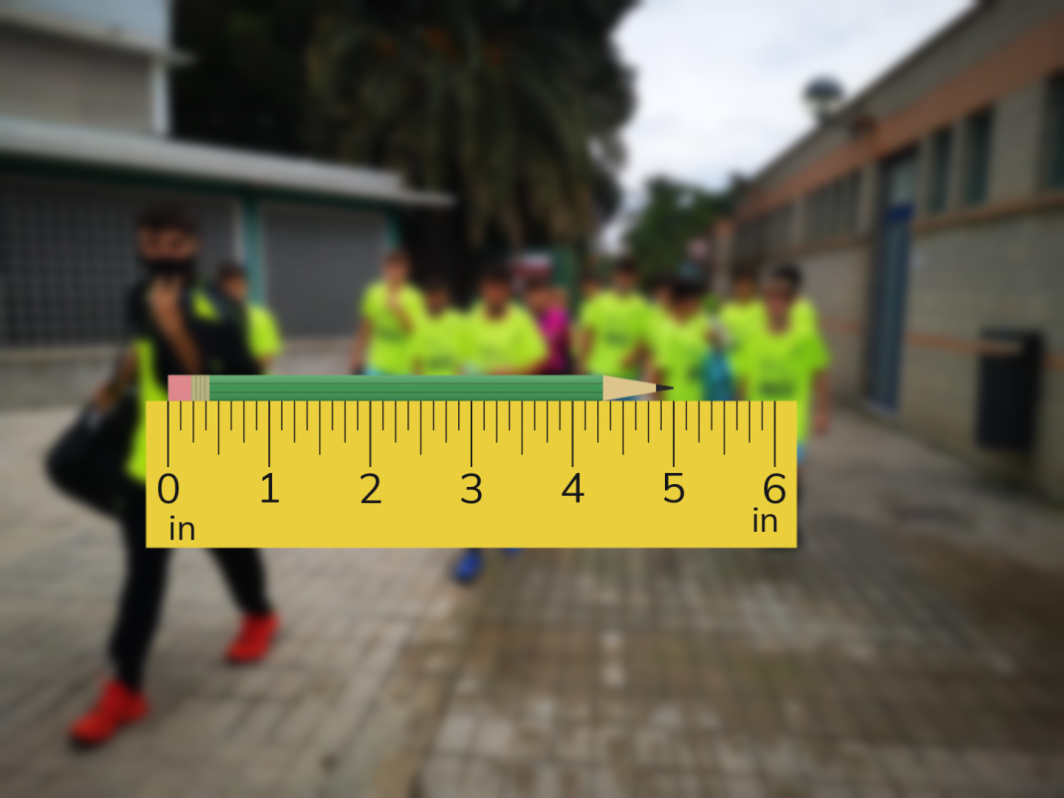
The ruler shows 5 in
